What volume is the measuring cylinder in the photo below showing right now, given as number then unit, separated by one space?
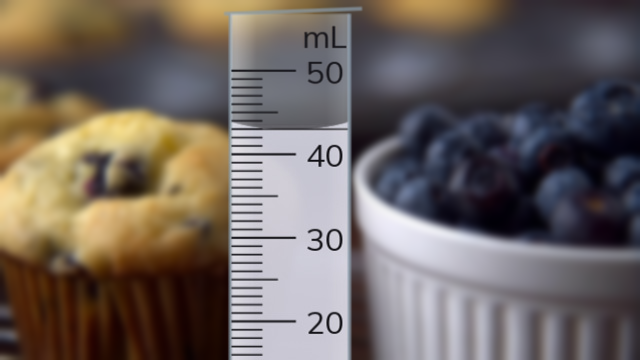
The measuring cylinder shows 43 mL
